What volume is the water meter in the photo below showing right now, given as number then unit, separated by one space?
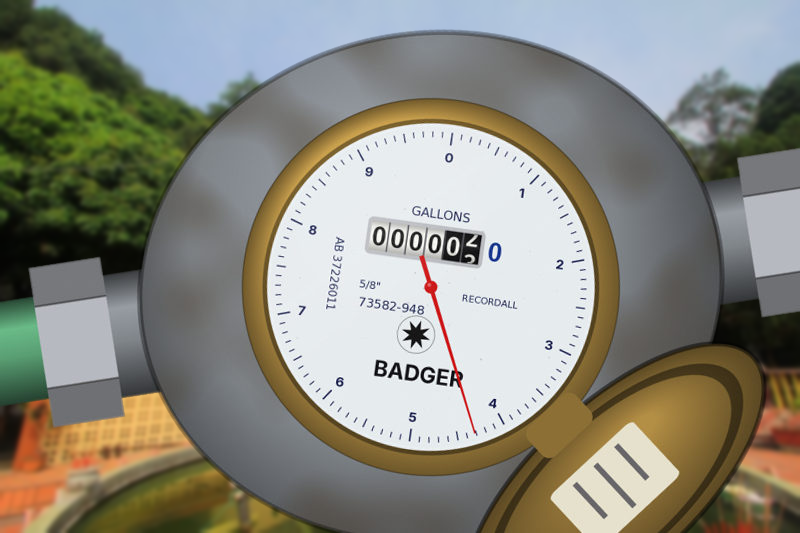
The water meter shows 24.3 gal
